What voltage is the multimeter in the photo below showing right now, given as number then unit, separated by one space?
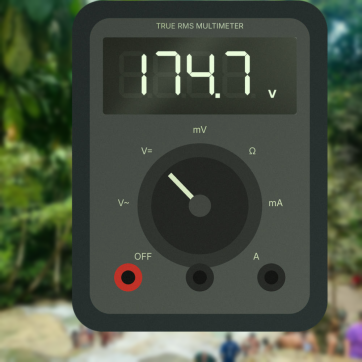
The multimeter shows 174.7 V
